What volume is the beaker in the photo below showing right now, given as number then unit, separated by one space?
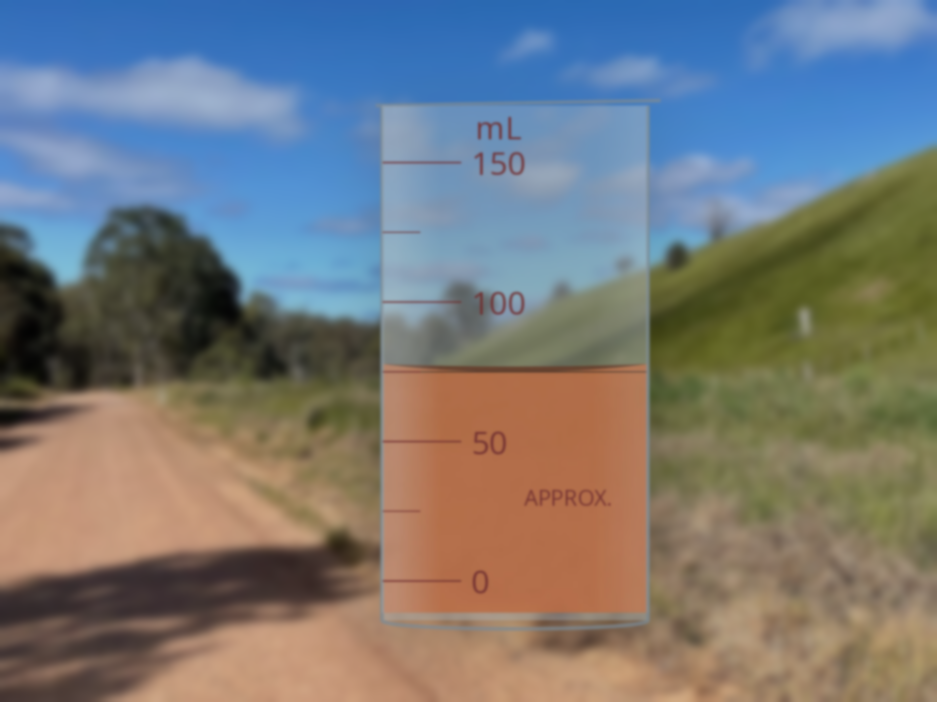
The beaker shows 75 mL
